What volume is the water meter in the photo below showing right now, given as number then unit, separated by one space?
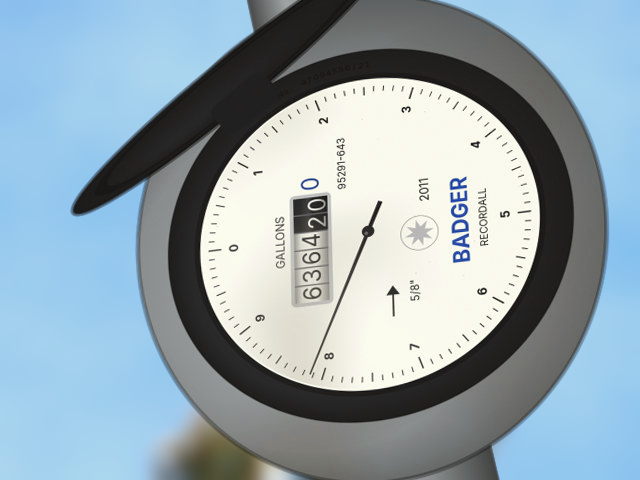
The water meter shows 6364198.1 gal
